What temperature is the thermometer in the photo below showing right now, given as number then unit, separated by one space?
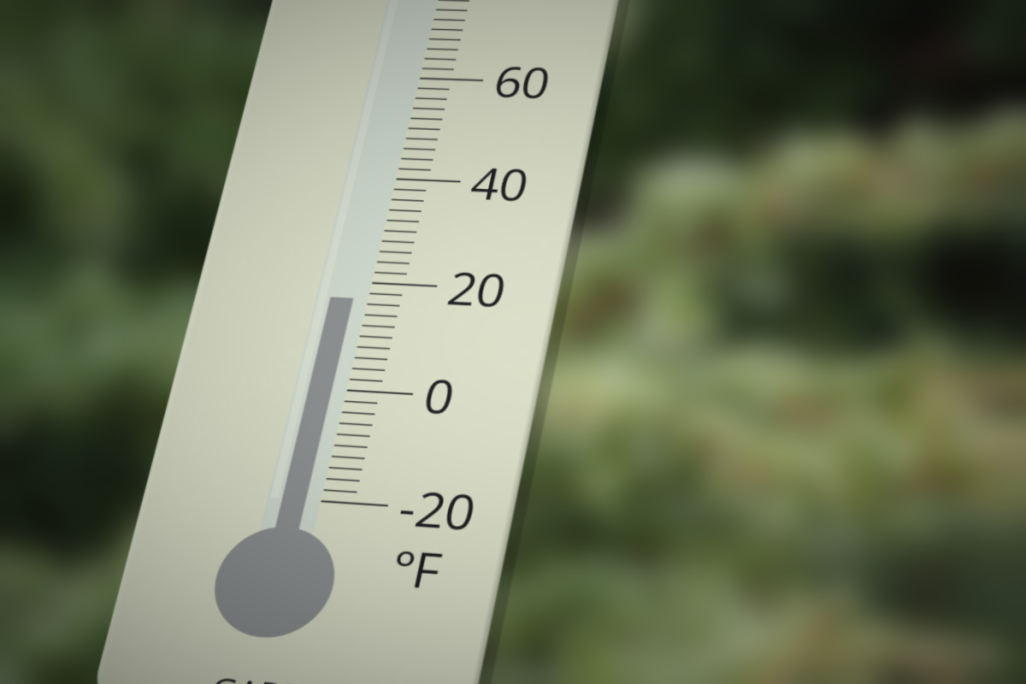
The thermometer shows 17 °F
